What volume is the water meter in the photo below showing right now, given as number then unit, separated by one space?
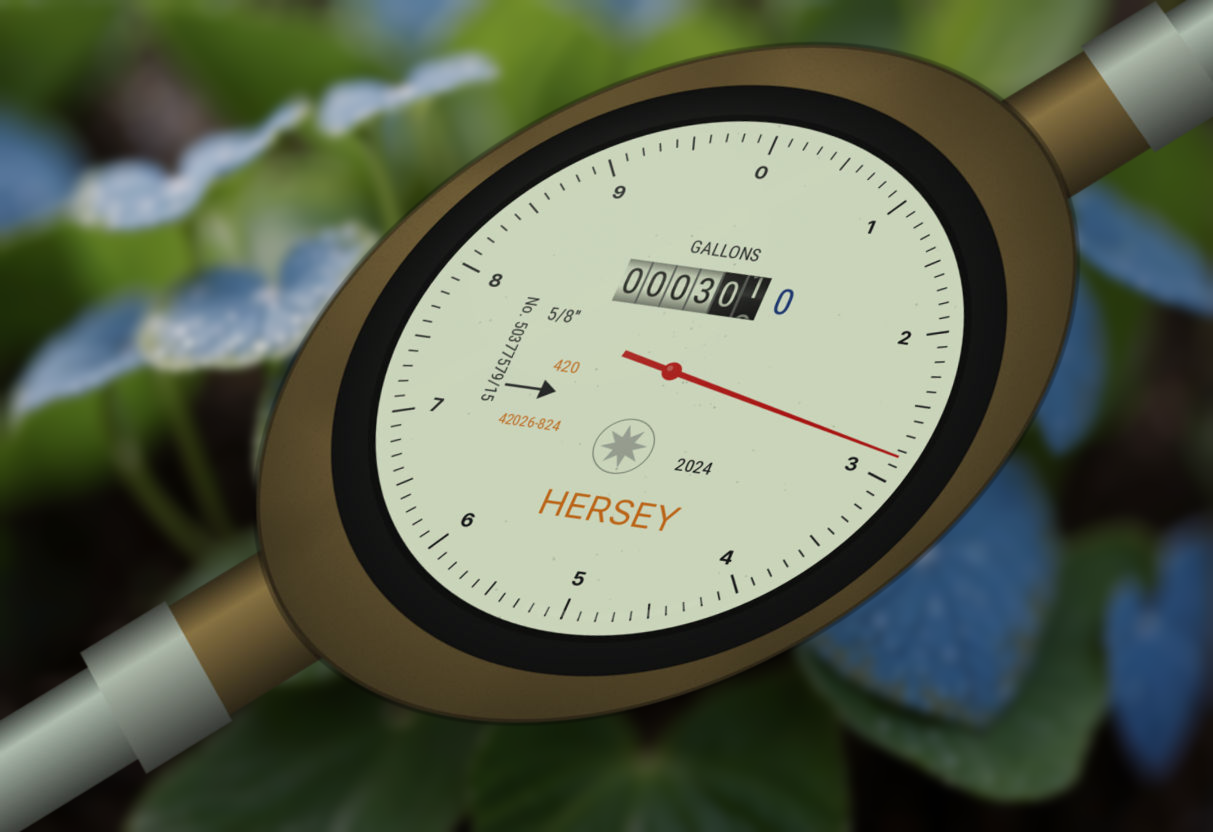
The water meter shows 3012.8 gal
